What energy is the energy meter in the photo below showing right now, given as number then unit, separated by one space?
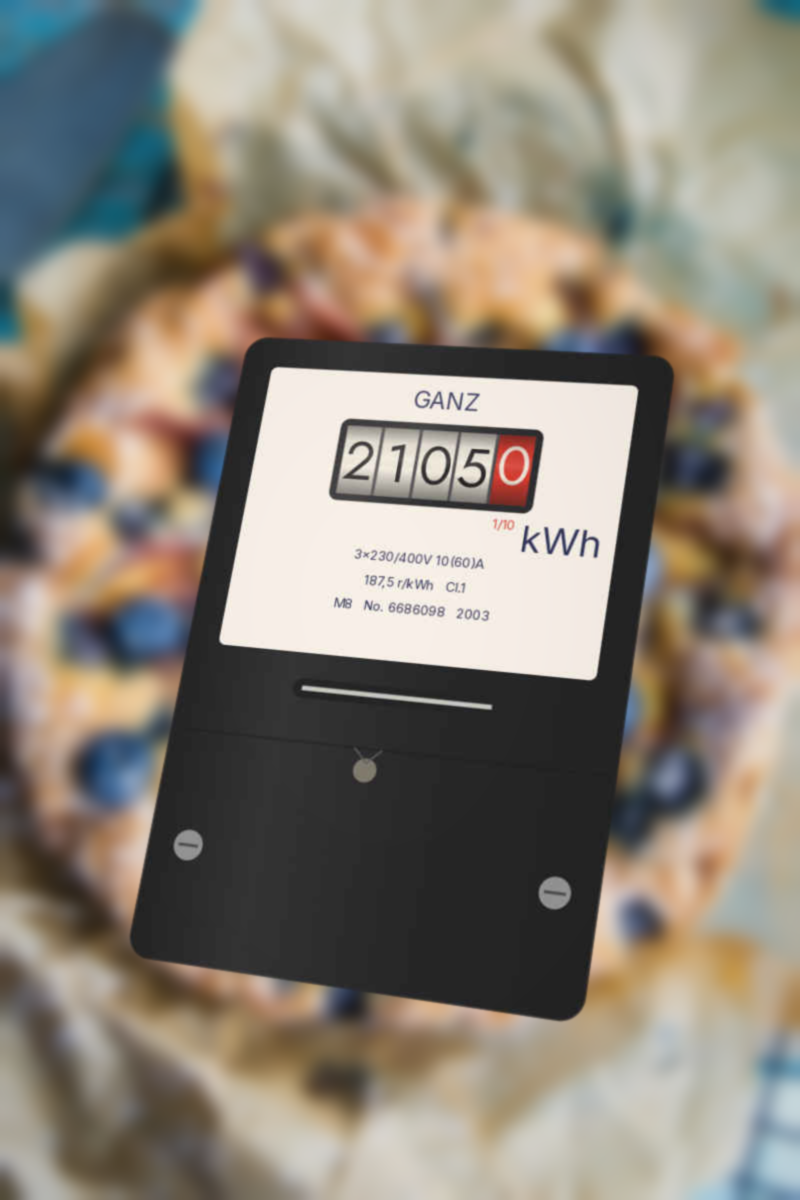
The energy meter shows 2105.0 kWh
